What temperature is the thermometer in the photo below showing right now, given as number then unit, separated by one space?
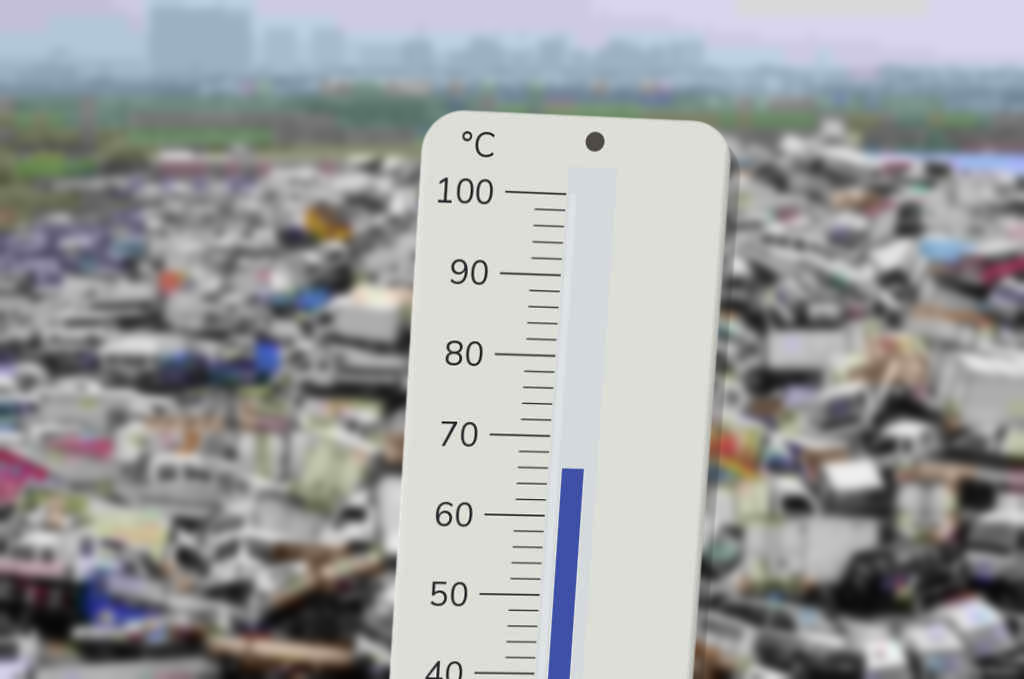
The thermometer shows 66 °C
